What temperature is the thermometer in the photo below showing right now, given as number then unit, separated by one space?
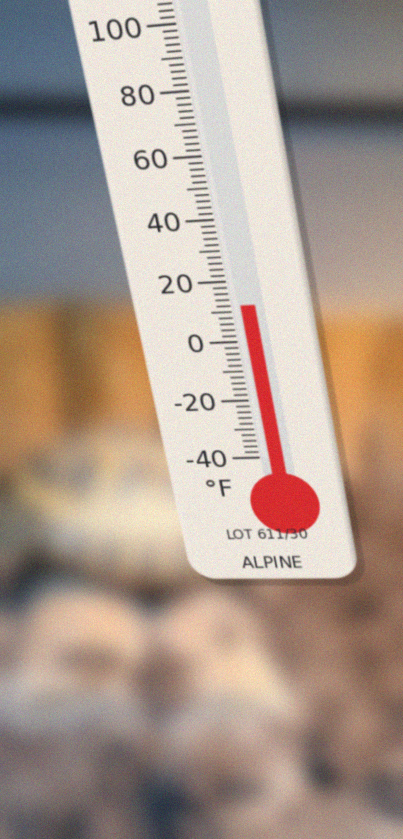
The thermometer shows 12 °F
